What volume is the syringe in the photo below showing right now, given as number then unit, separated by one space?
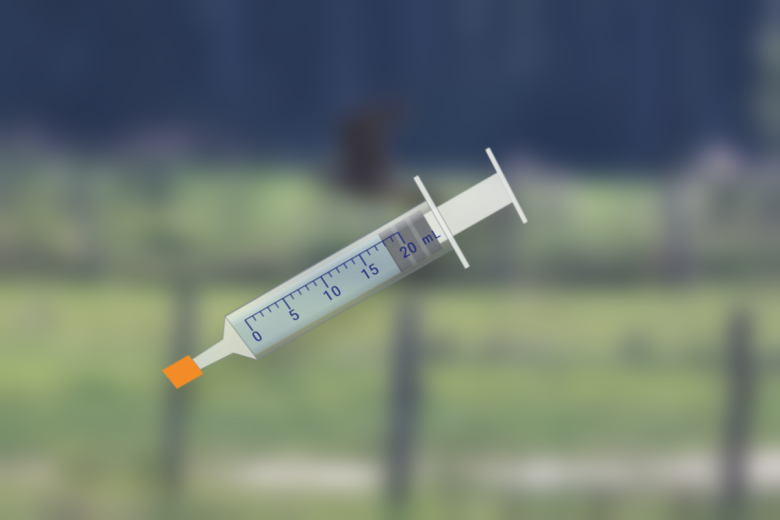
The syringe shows 18 mL
